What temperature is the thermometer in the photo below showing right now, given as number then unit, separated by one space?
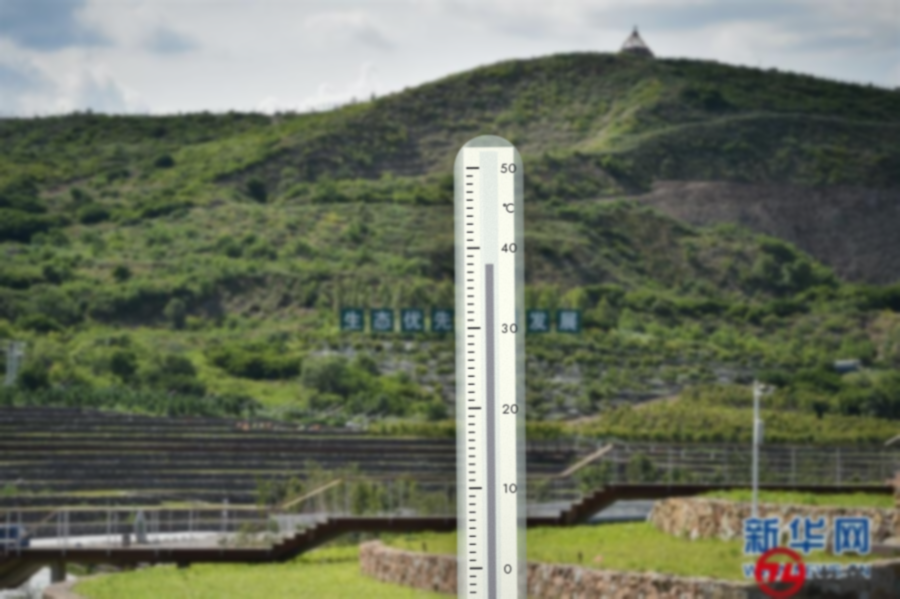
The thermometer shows 38 °C
